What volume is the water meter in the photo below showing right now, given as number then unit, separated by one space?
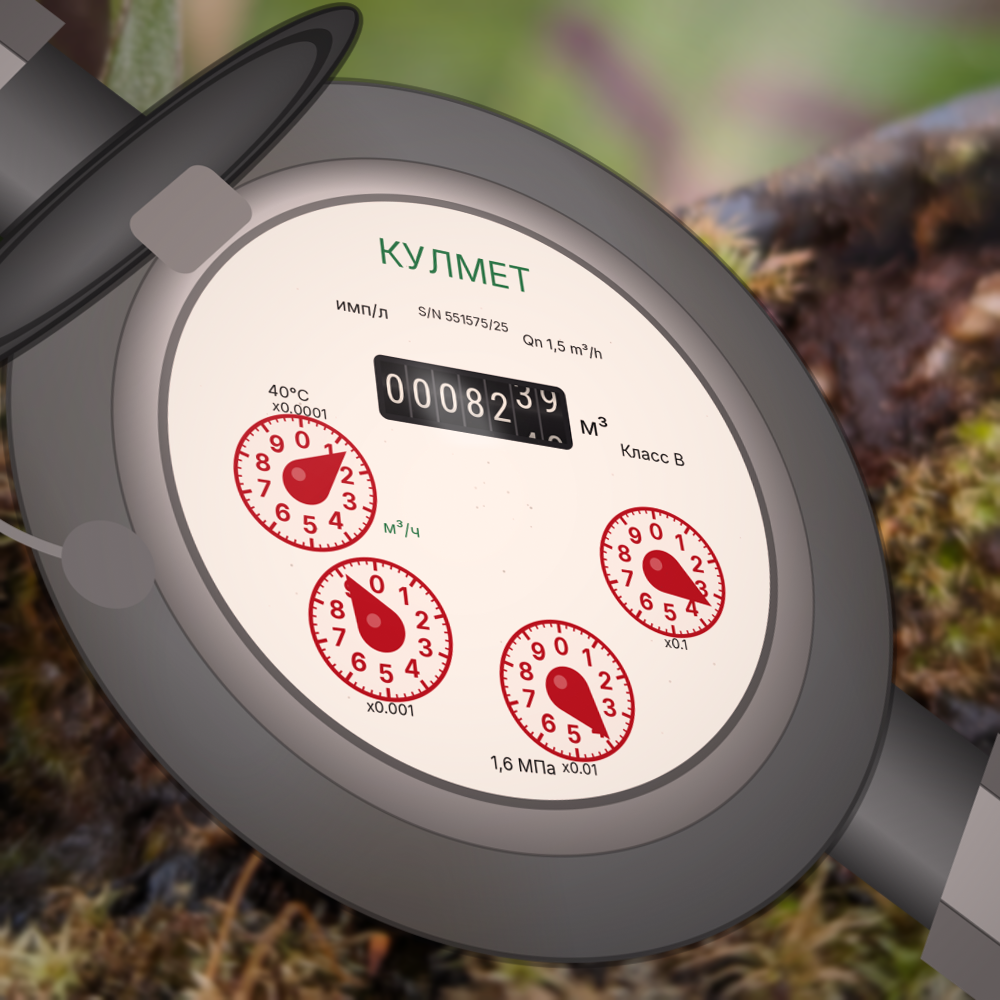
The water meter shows 8239.3391 m³
